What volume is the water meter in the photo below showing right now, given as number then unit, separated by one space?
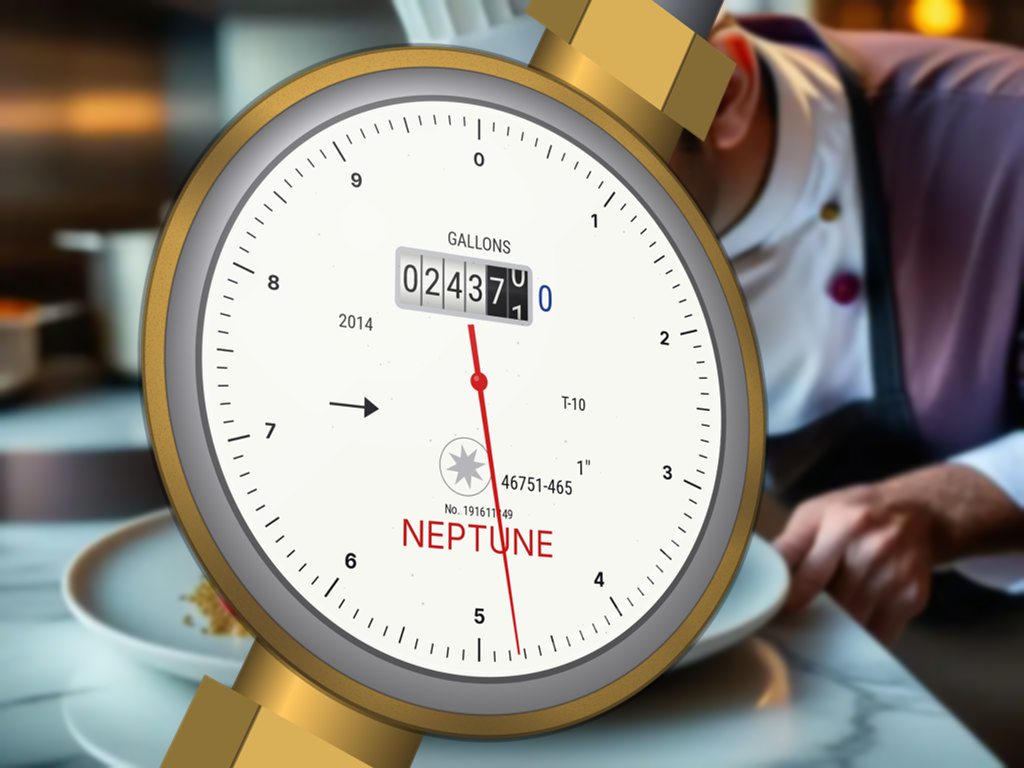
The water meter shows 243704.7 gal
